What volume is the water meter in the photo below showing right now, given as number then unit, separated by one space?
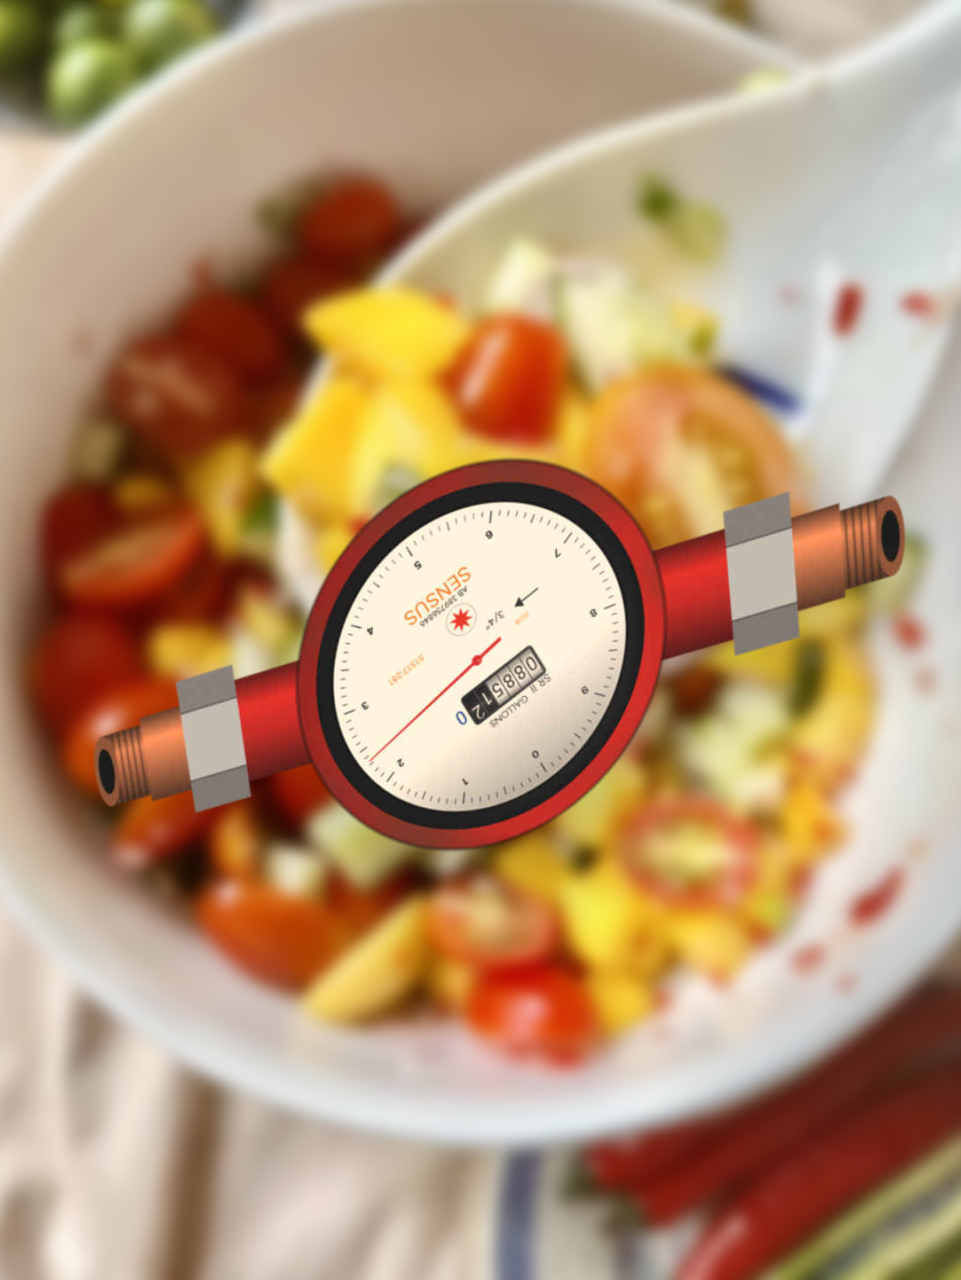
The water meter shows 885122.3 gal
